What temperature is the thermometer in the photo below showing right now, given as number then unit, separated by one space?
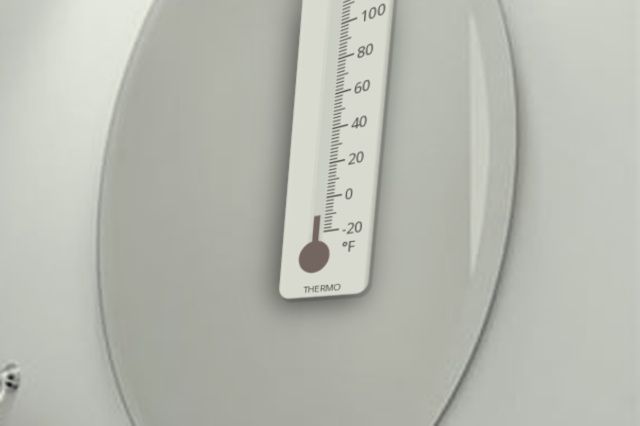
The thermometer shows -10 °F
